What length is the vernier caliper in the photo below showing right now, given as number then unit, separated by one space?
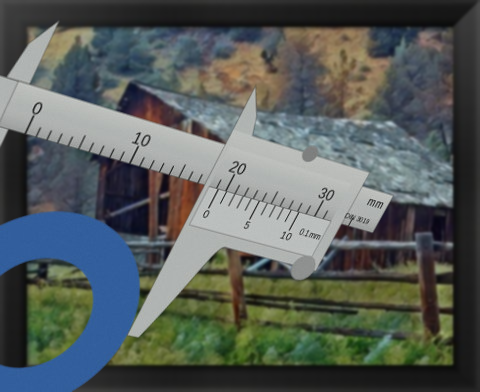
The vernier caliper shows 19.2 mm
